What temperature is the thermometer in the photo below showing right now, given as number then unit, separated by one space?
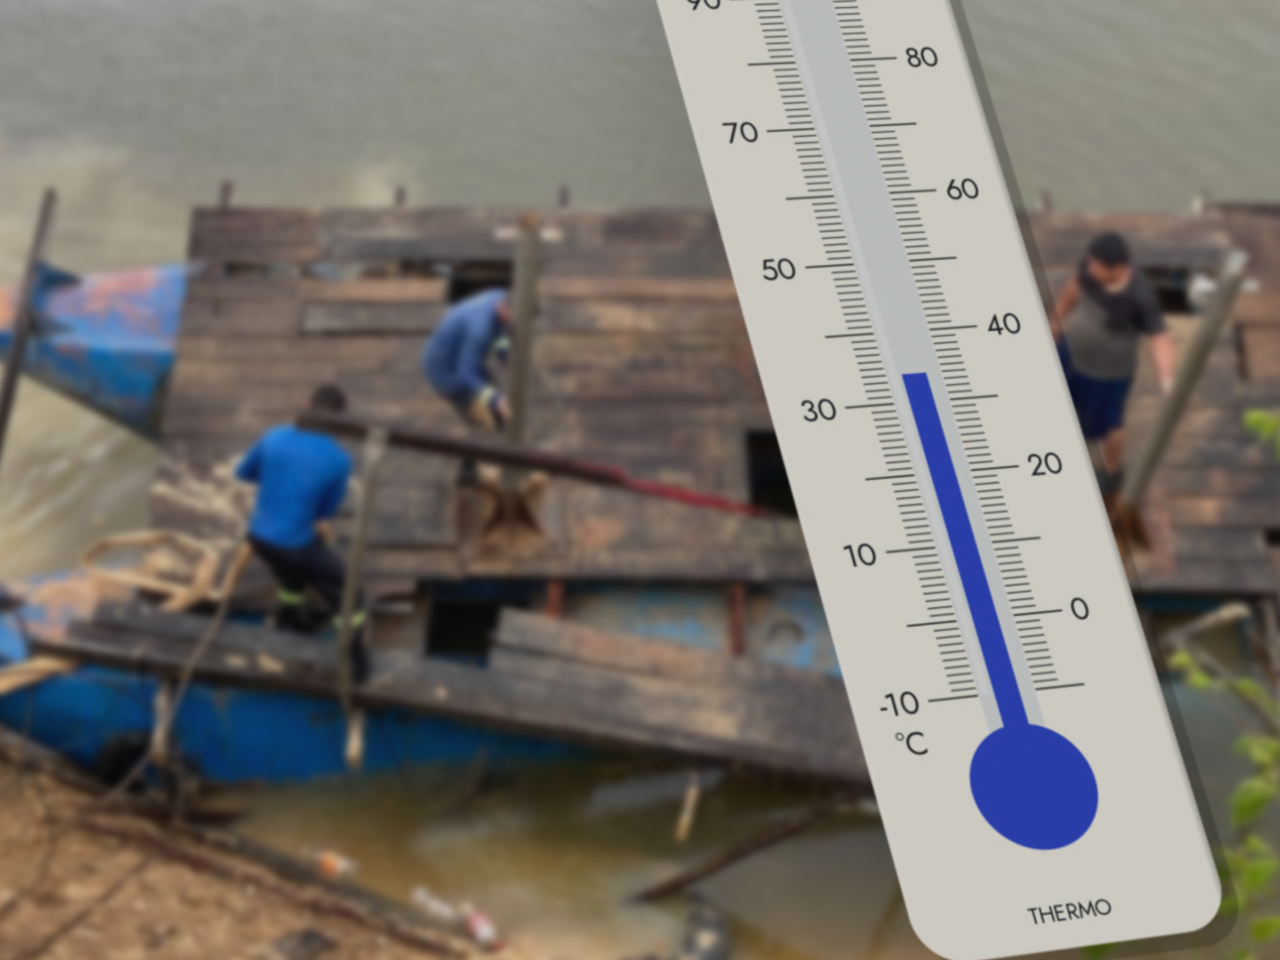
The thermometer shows 34 °C
